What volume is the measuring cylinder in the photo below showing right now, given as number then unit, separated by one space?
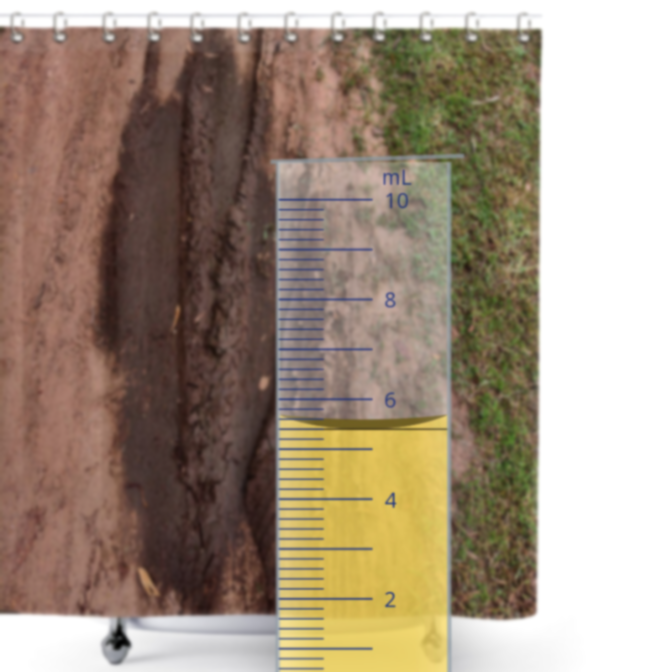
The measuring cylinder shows 5.4 mL
